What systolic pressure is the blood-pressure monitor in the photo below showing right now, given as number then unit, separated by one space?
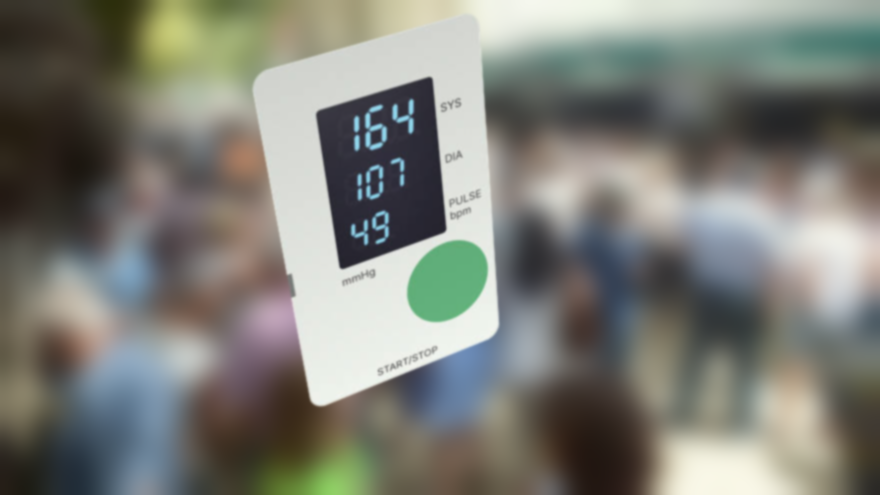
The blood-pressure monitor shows 164 mmHg
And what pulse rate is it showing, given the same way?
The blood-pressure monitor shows 49 bpm
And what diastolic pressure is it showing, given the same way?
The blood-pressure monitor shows 107 mmHg
